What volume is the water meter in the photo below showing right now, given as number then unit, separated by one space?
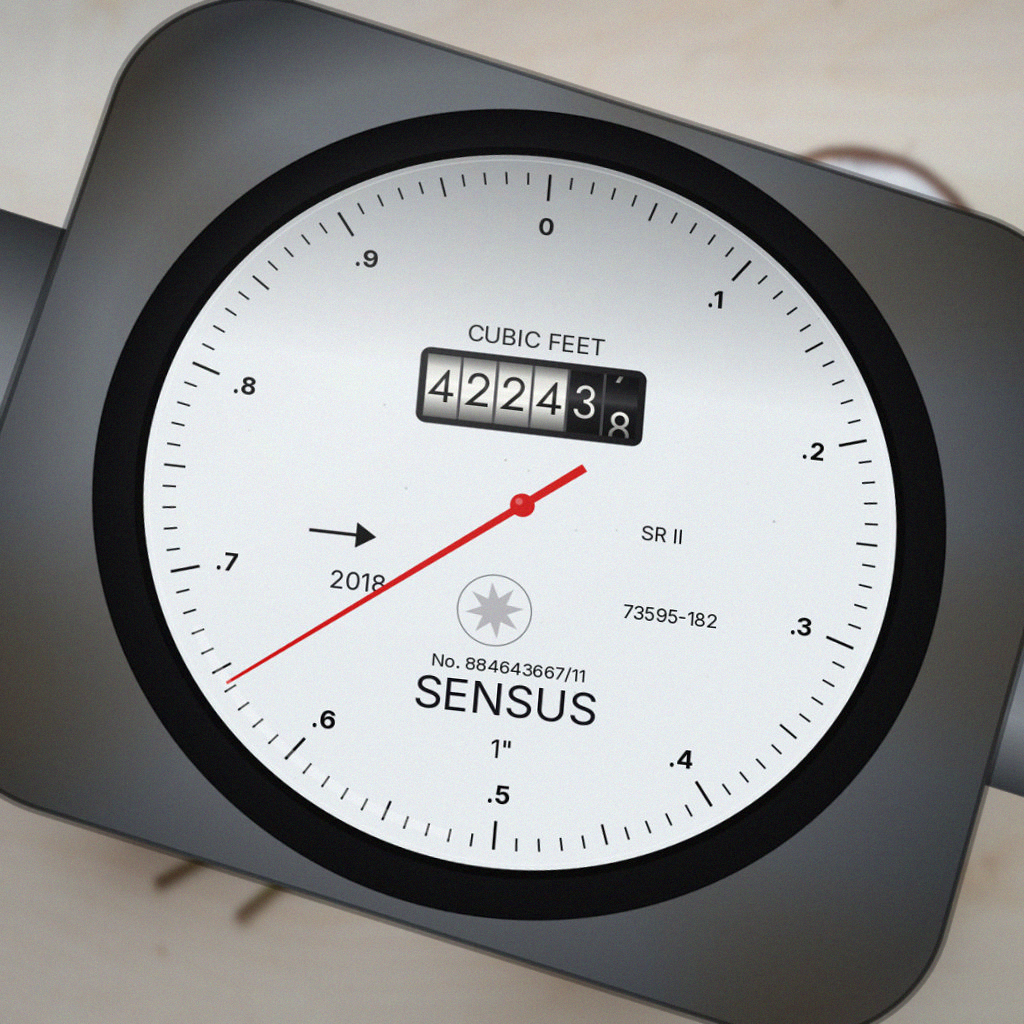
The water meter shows 422437.64 ft³
